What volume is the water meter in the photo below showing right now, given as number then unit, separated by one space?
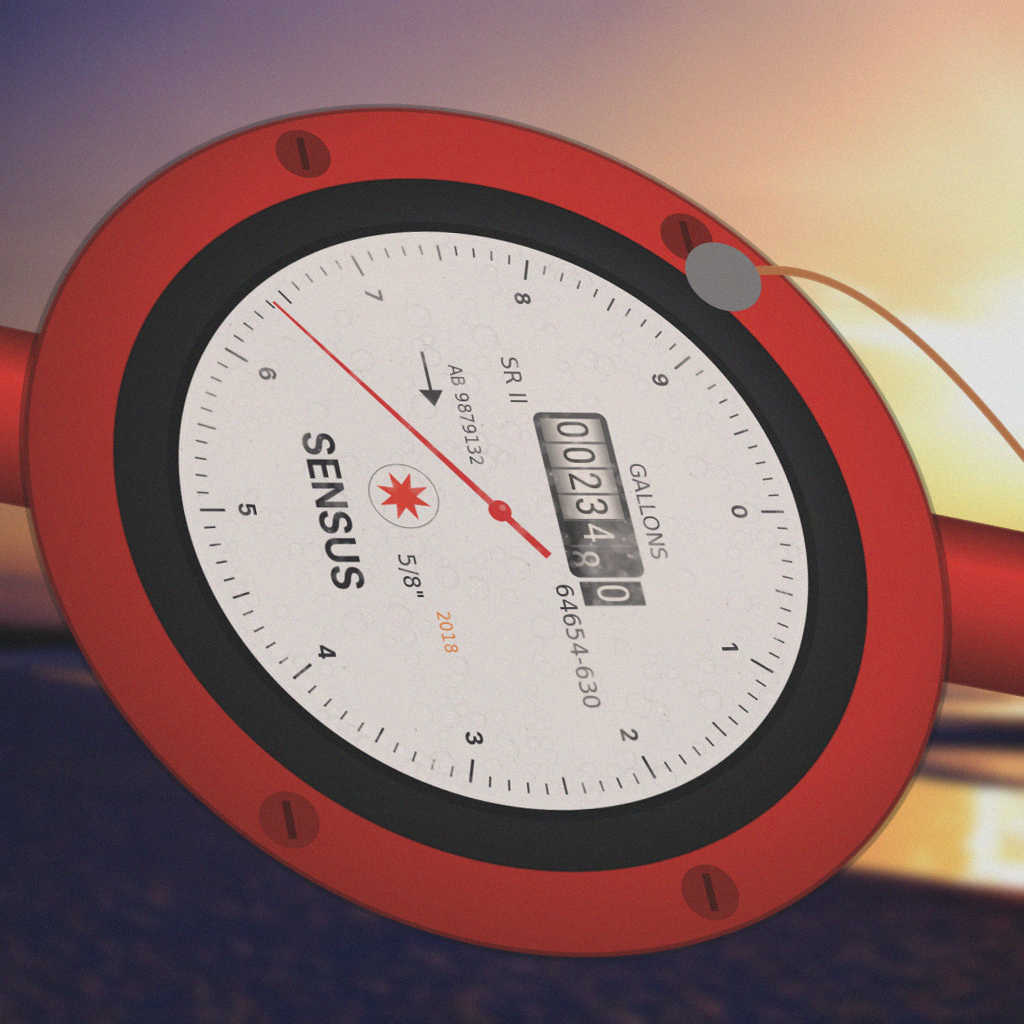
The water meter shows 23476.4 gal
